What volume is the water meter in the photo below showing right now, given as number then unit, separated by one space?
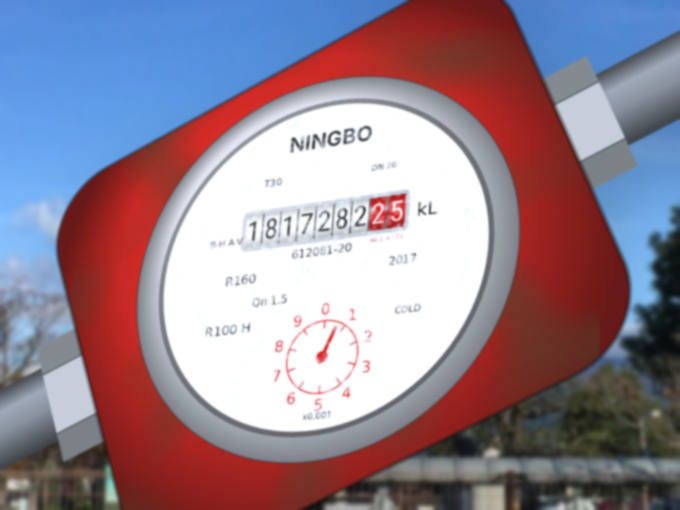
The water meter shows 1817282.250 kL
